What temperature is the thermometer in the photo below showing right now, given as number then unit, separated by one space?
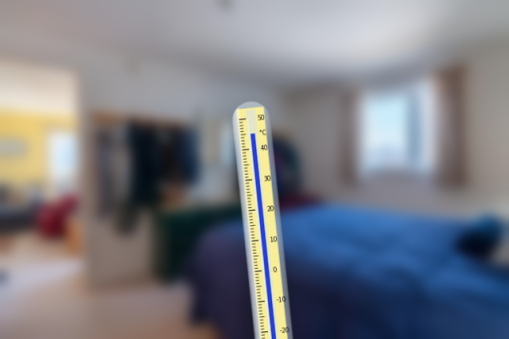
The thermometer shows 45 °C
